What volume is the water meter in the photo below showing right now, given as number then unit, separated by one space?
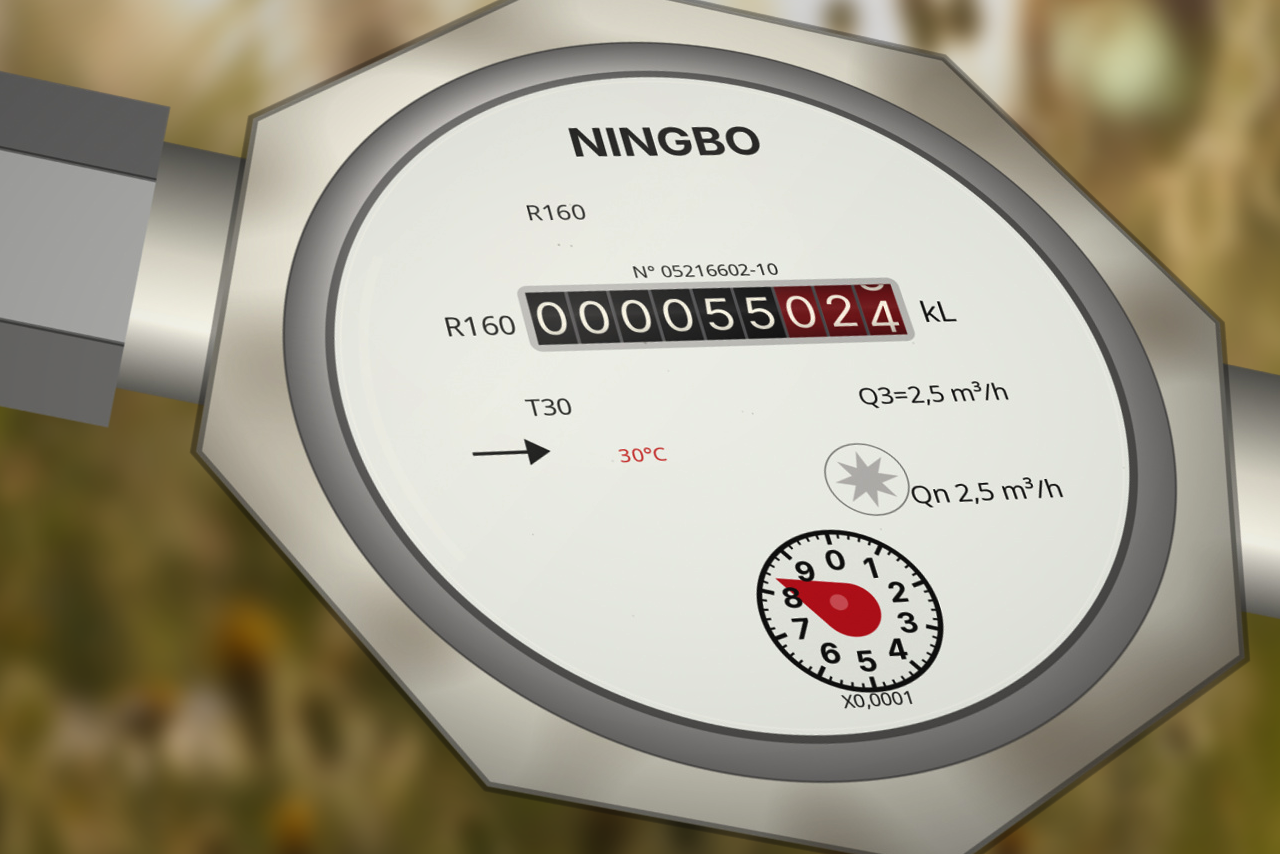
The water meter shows 55.0238 kL
